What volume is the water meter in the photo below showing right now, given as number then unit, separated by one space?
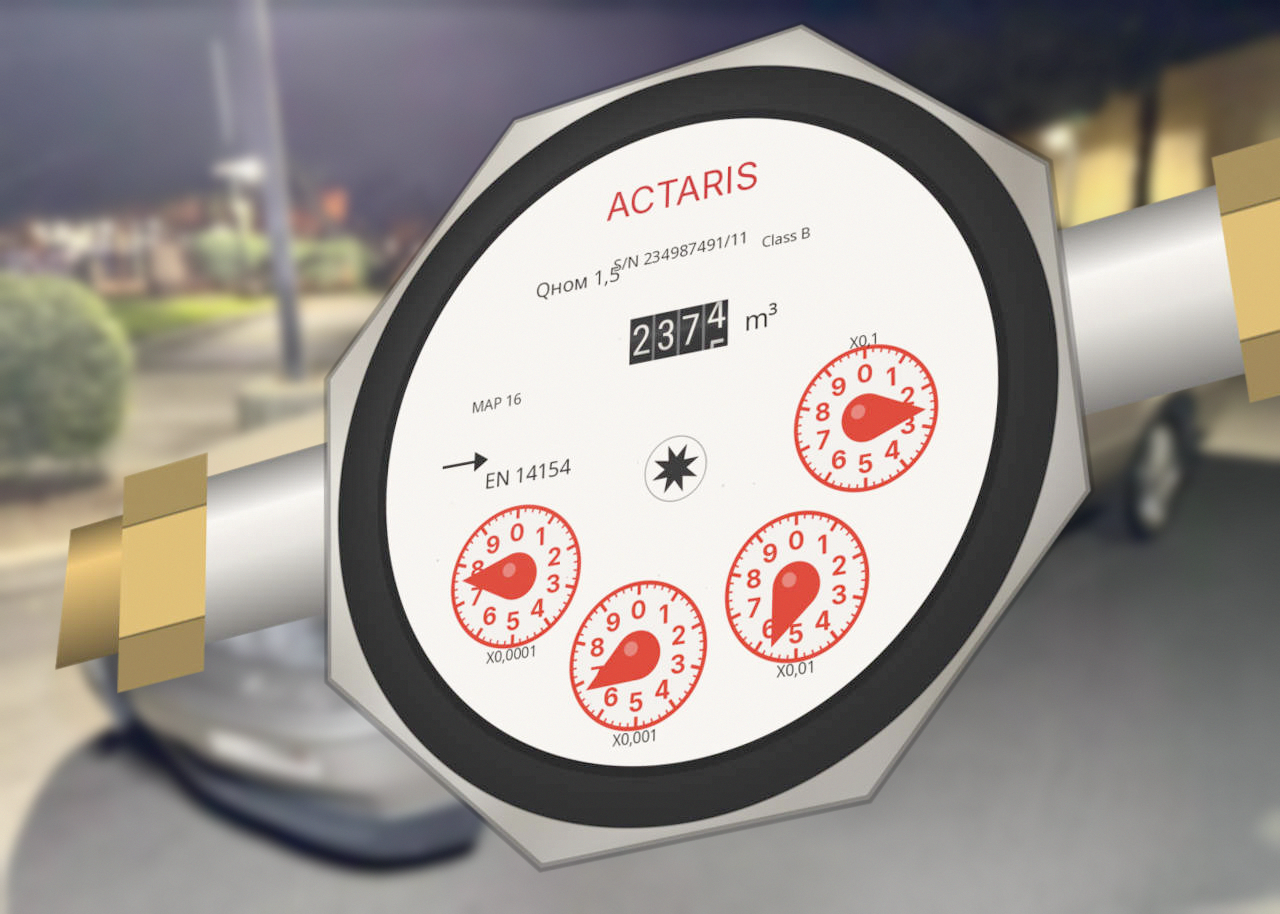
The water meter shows 2374.2567 m³
